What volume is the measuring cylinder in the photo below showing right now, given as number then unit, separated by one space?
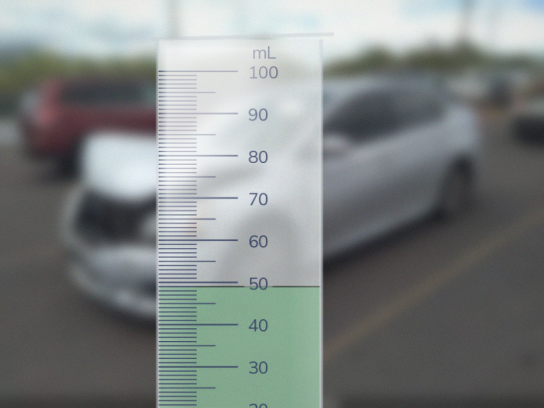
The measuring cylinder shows 49 mL
